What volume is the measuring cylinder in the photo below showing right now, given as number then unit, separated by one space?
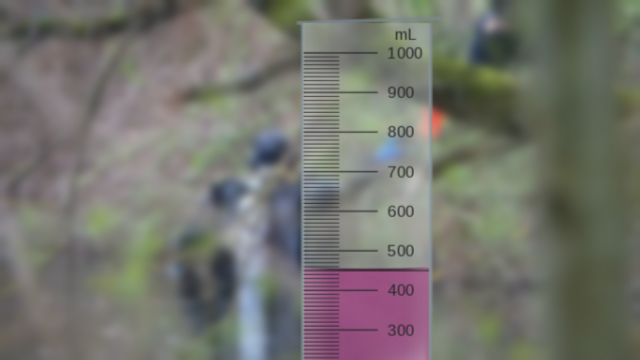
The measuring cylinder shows 450 mL
